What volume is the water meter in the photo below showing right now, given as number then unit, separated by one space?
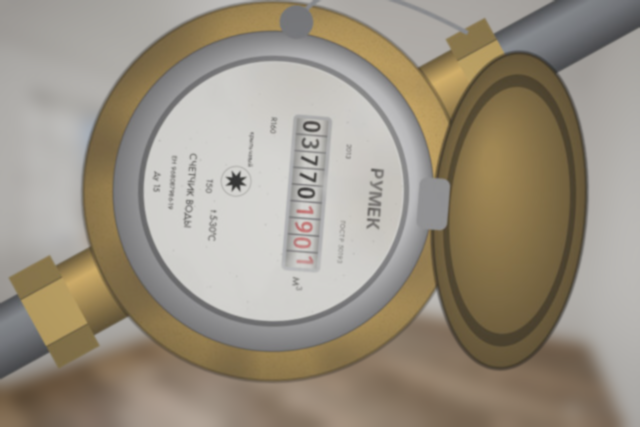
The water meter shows 3770.1901 m³
